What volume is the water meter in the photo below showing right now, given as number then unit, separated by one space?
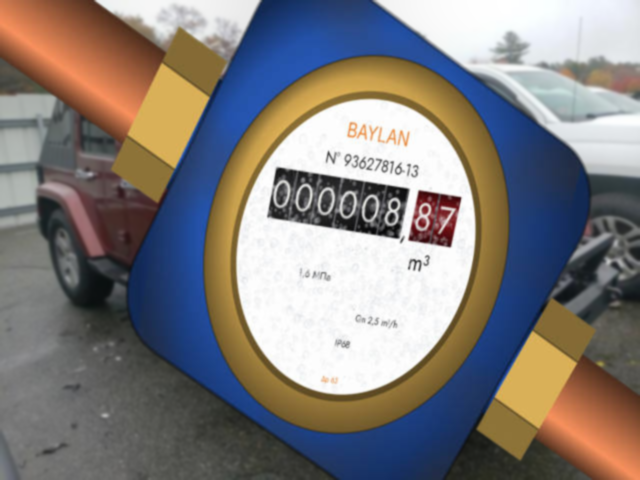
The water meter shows 8.87 m³
